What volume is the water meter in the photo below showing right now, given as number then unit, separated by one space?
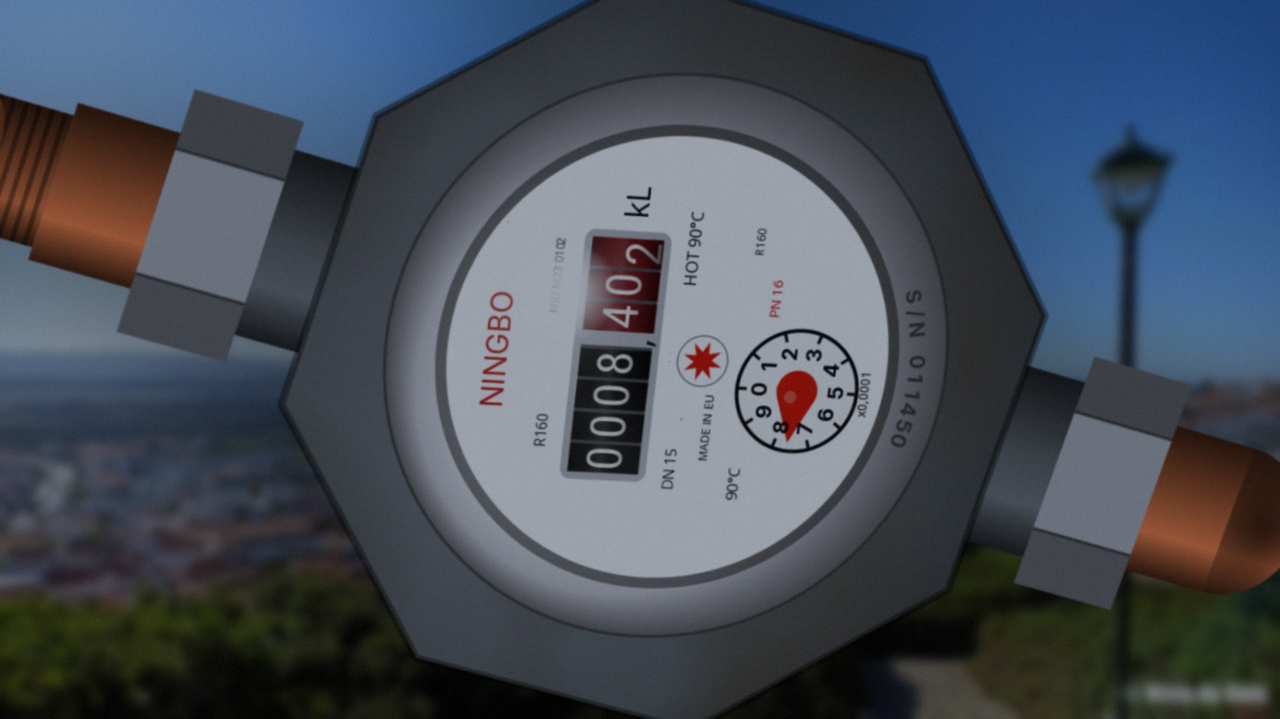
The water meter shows 8.4017 kL
